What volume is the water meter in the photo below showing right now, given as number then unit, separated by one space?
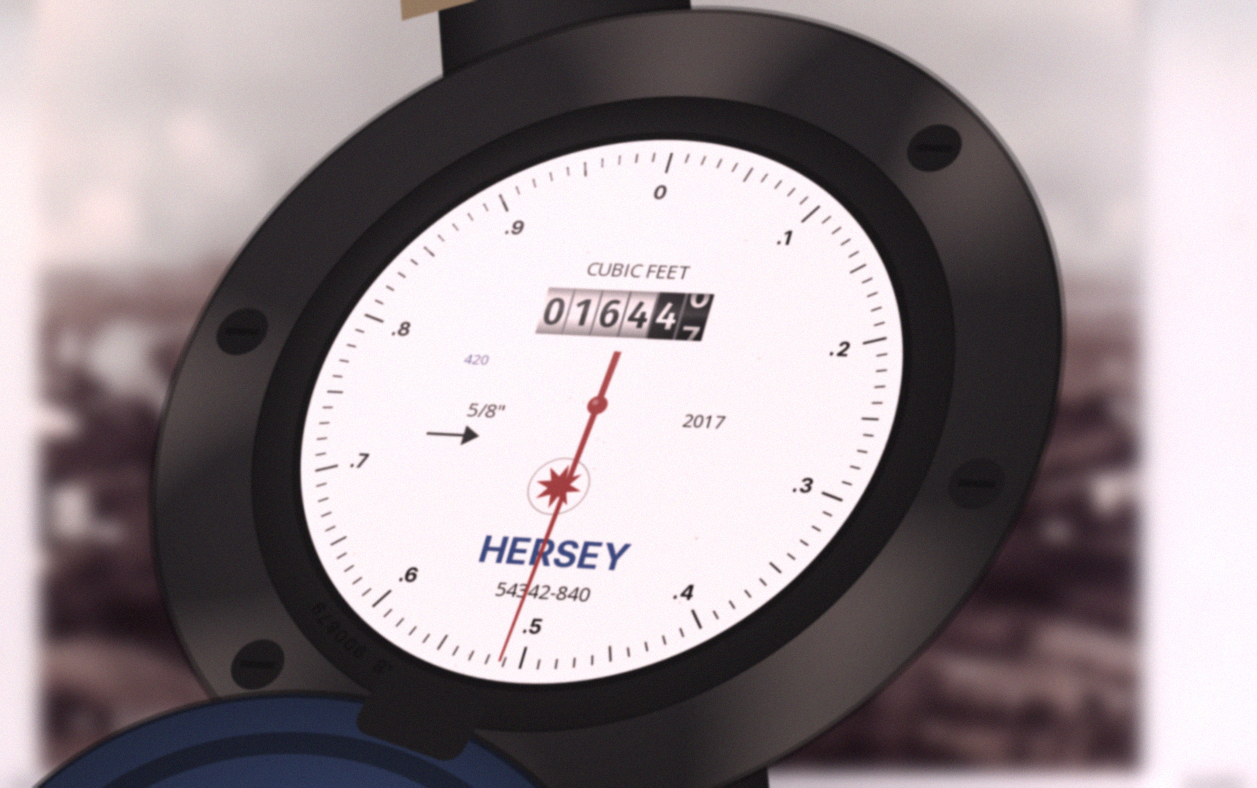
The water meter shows 16446.51 ft³
